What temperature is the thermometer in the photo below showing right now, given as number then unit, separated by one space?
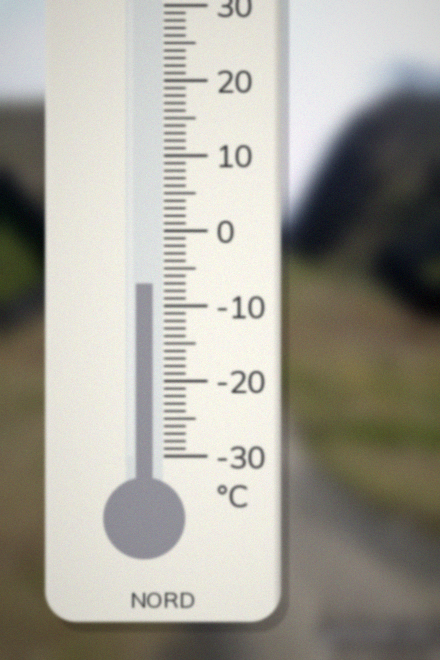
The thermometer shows -7 °C
